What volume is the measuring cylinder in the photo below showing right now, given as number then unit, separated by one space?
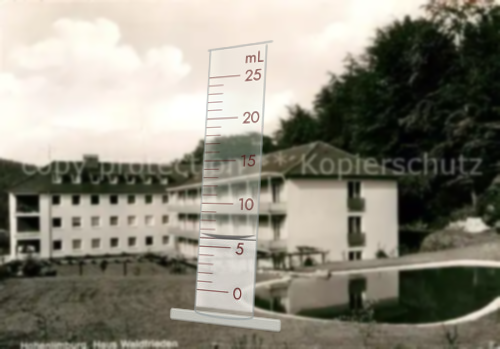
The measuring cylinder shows 6 mL
